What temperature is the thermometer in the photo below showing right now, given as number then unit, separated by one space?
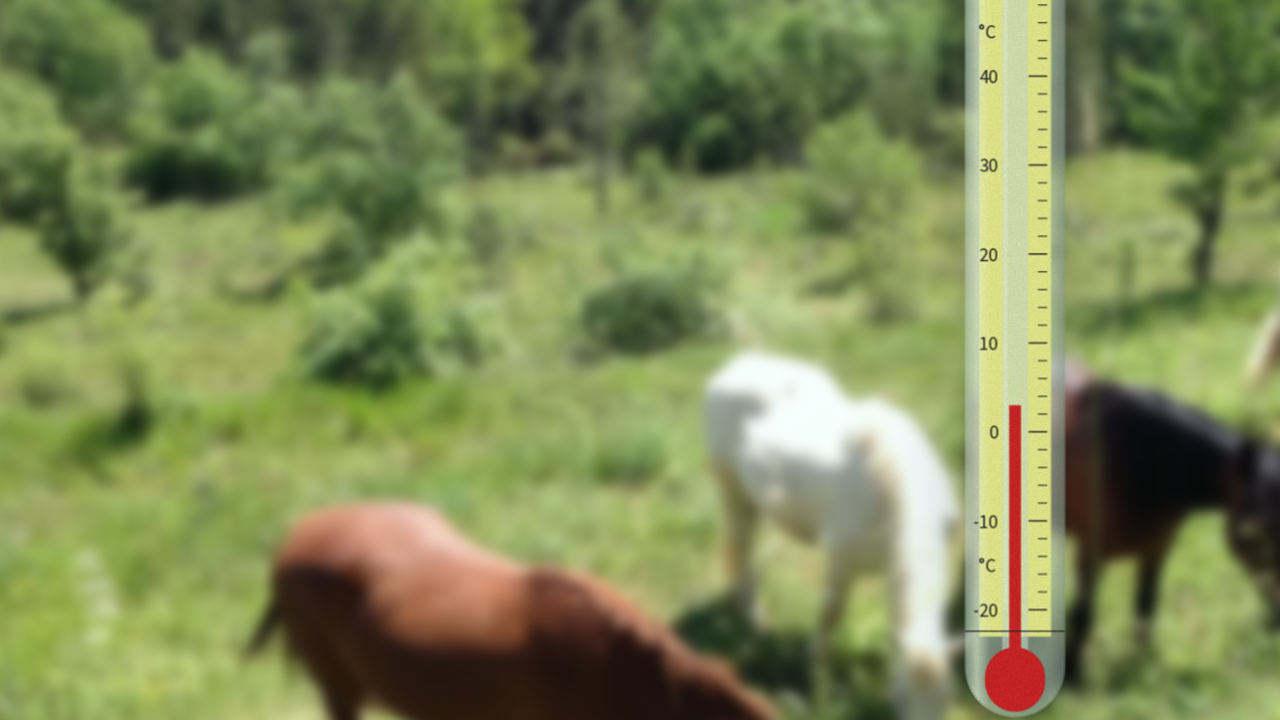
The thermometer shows 3 °C
